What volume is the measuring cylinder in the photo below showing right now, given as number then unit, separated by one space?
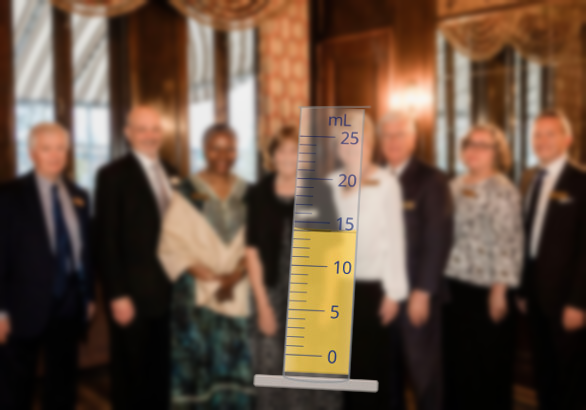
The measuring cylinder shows 14 mL
